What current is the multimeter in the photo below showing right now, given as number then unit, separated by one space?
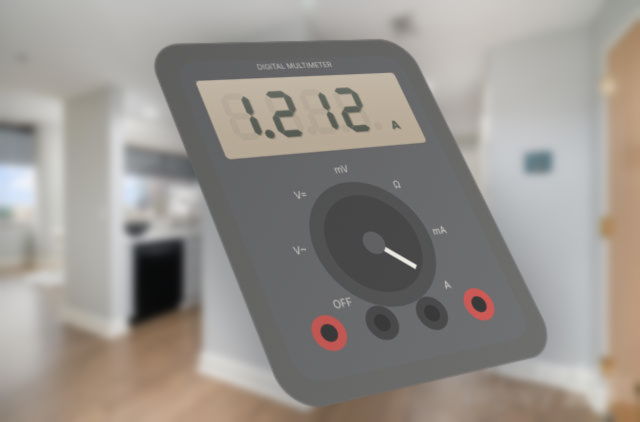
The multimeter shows 1.212 A
